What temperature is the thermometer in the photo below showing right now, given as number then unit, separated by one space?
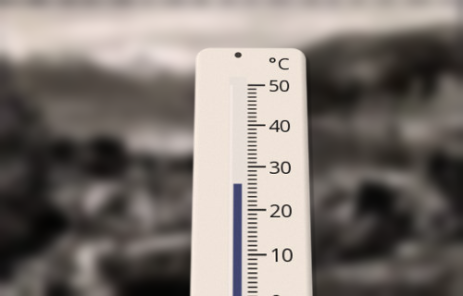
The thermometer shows 26 °C
